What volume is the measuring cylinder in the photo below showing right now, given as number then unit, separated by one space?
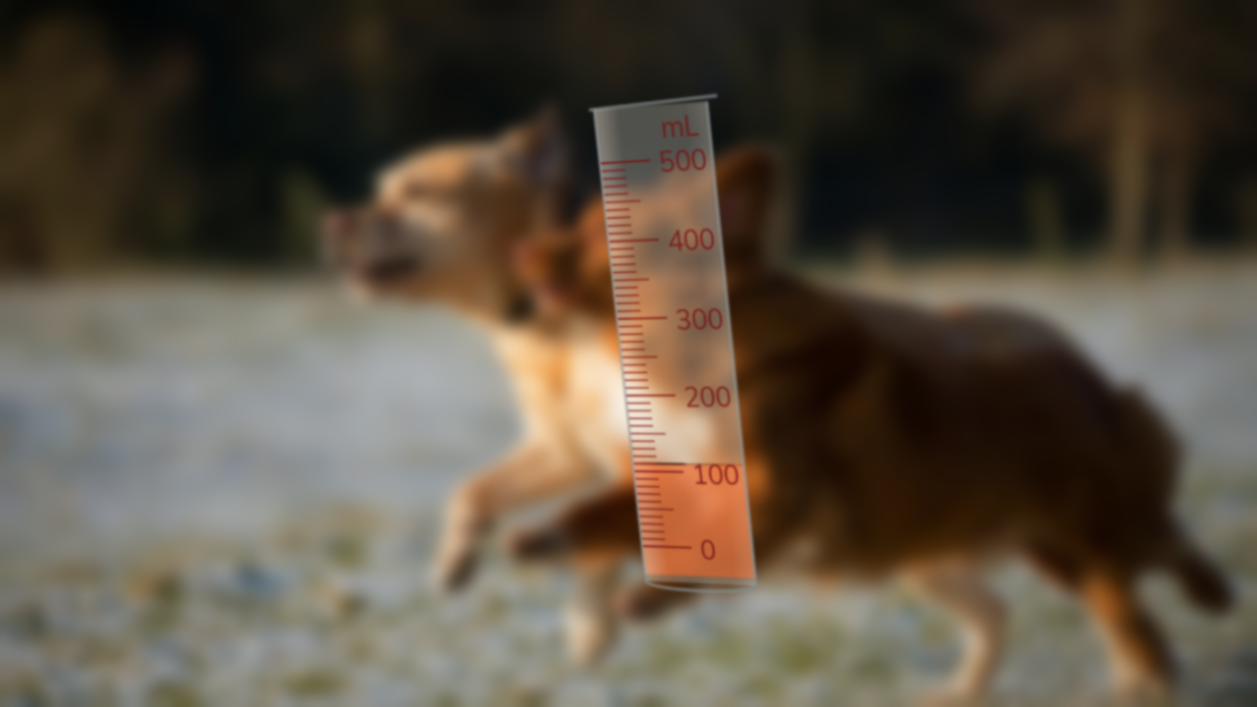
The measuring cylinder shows 110 mL
